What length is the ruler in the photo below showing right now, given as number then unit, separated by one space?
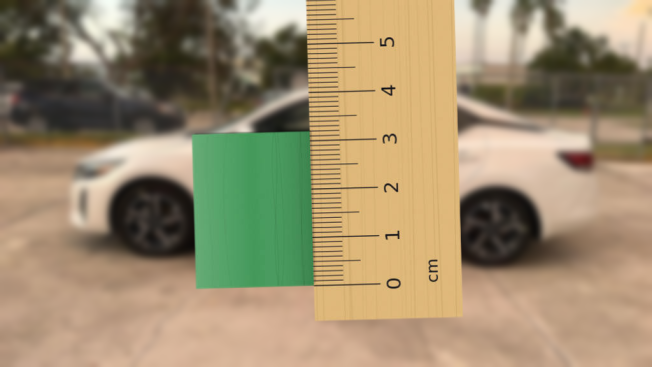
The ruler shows 3.2 cm
